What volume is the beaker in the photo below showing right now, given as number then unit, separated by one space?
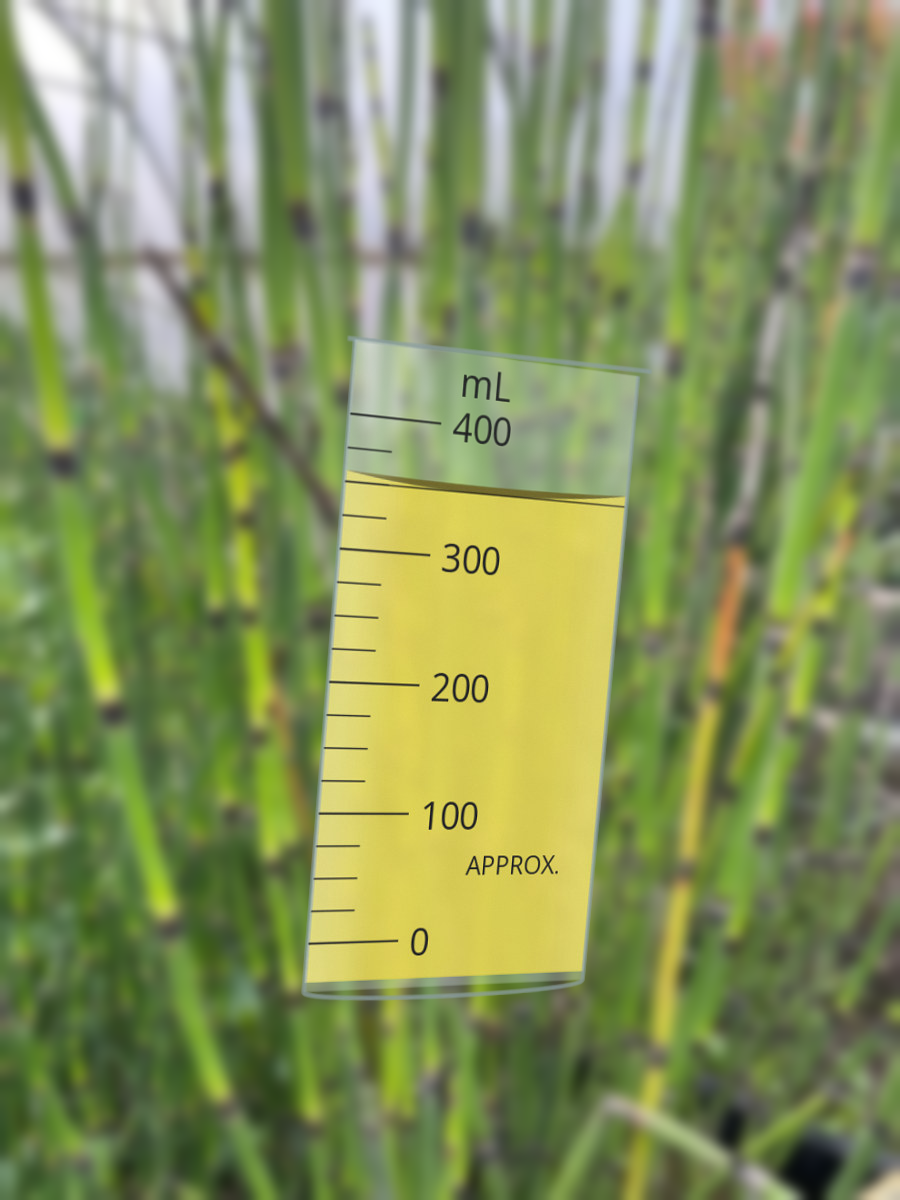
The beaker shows 350 mL
